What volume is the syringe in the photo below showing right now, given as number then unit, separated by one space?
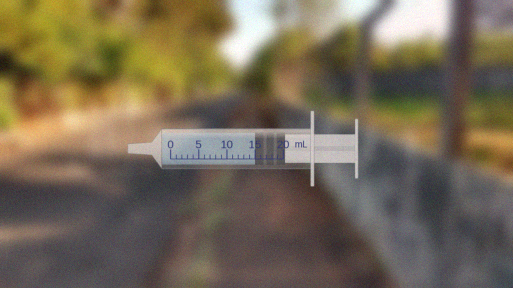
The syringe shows 15 mL
